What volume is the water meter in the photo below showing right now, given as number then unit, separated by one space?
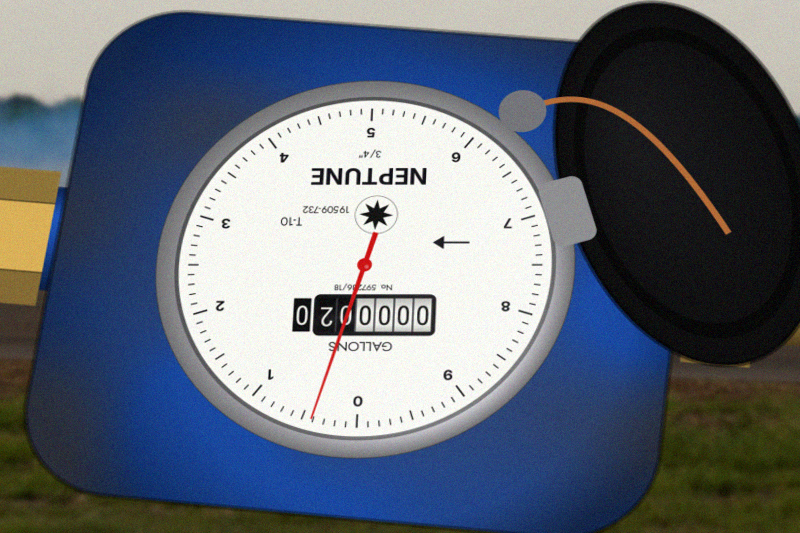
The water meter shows 20.4 gal
